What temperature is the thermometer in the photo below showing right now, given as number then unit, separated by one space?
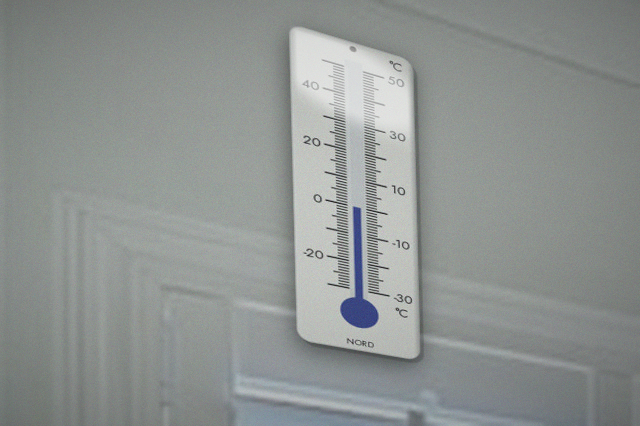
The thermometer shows 0 °C
